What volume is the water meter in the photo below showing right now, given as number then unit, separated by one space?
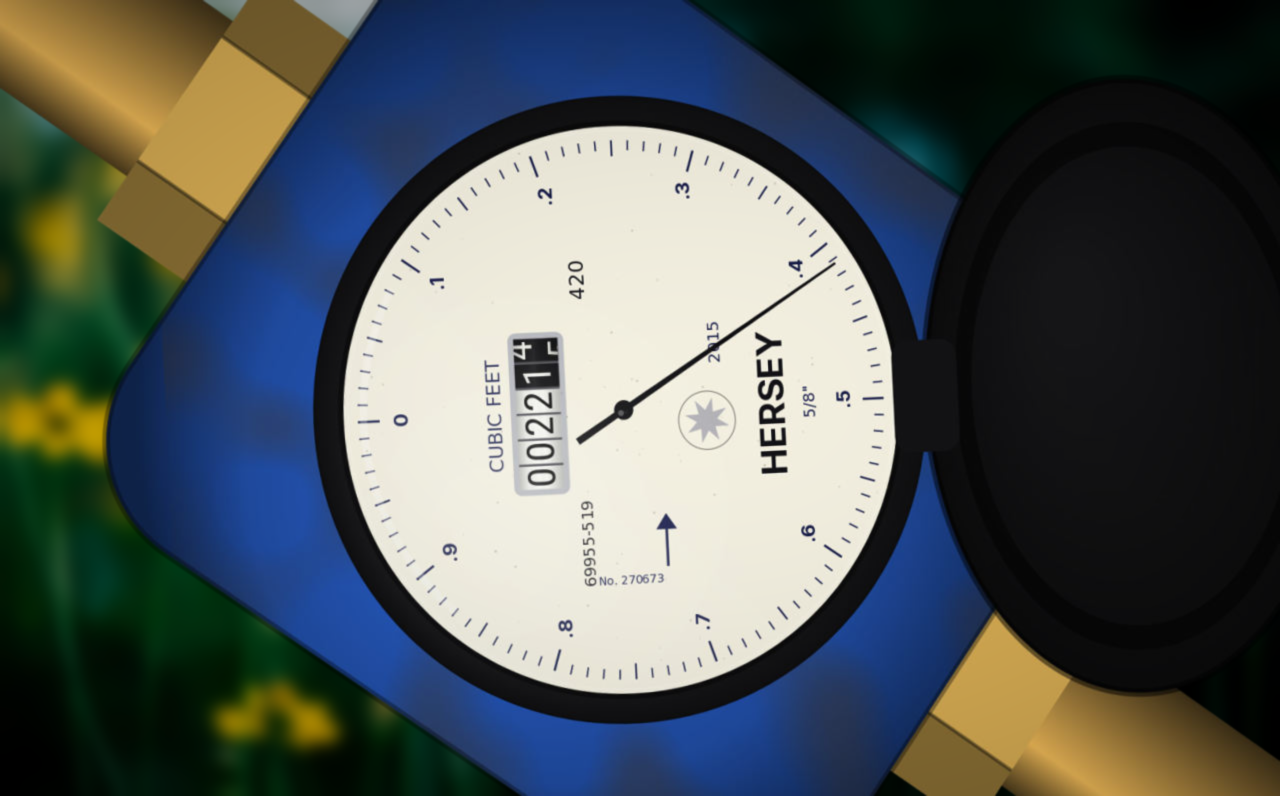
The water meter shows 2214.41 ft³
